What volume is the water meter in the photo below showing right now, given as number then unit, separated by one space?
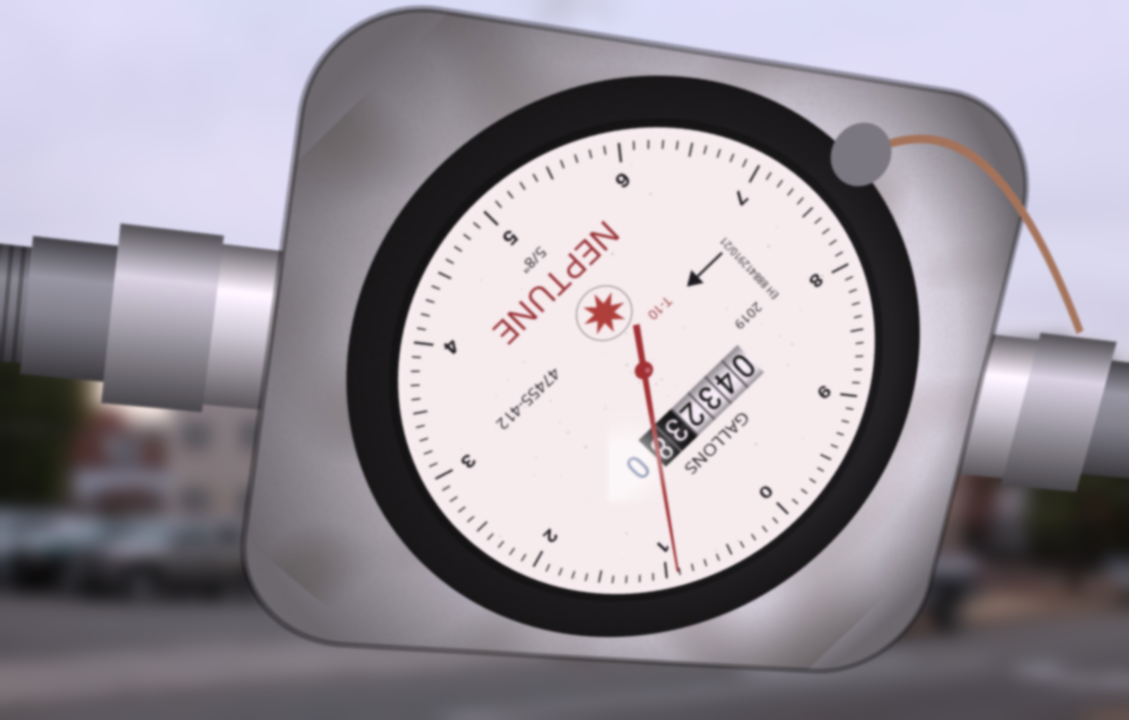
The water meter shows 432380.9 gal
